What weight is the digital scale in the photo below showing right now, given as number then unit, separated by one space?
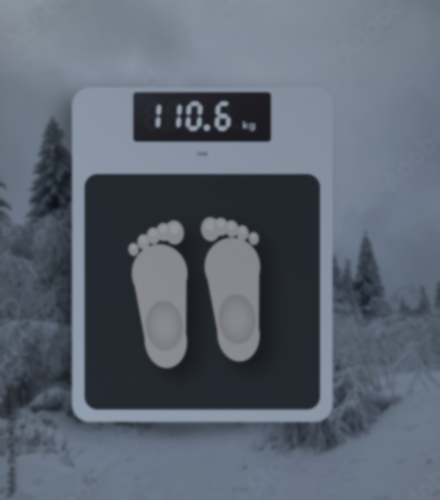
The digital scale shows 110.6 kg
